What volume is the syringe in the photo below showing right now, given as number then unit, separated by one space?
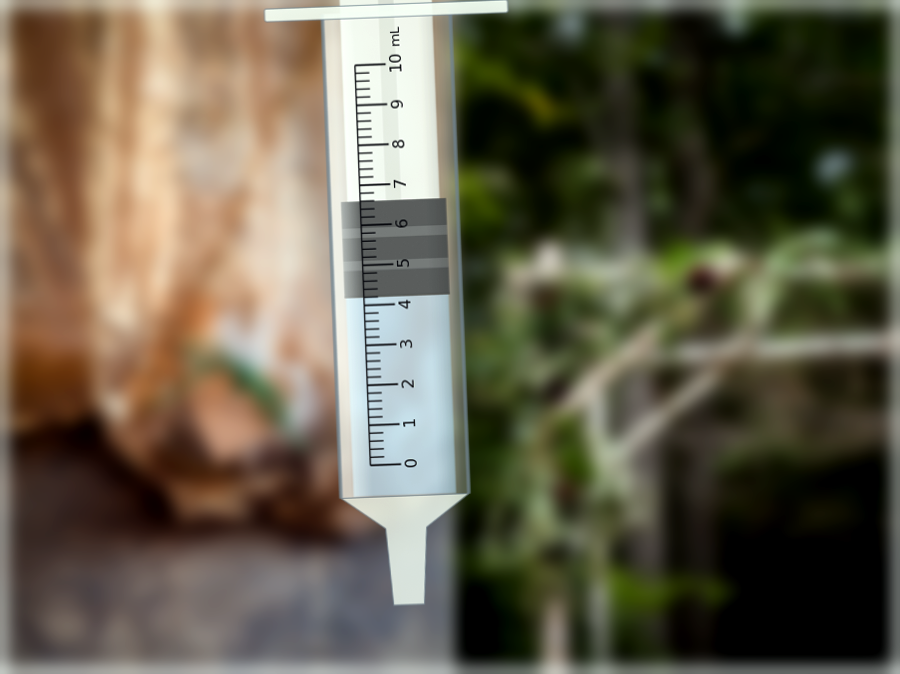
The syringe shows 4.2 mL
